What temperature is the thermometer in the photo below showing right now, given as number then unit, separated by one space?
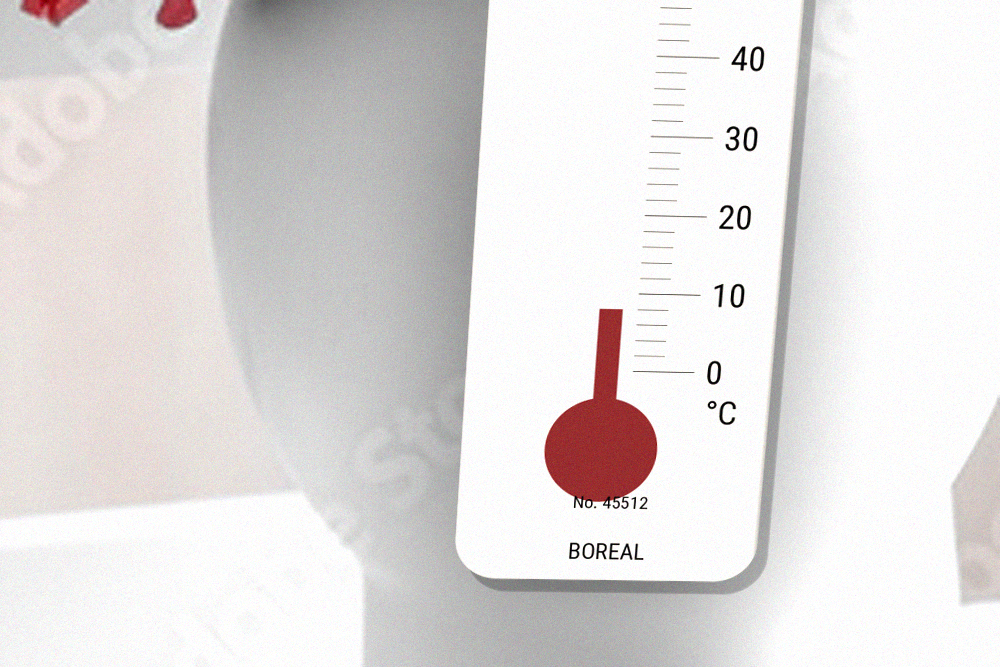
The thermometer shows 8 °C
